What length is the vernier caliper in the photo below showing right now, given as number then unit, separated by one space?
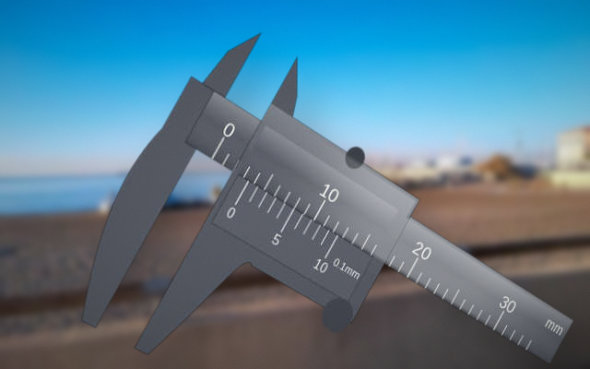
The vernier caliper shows 3.5 mm
